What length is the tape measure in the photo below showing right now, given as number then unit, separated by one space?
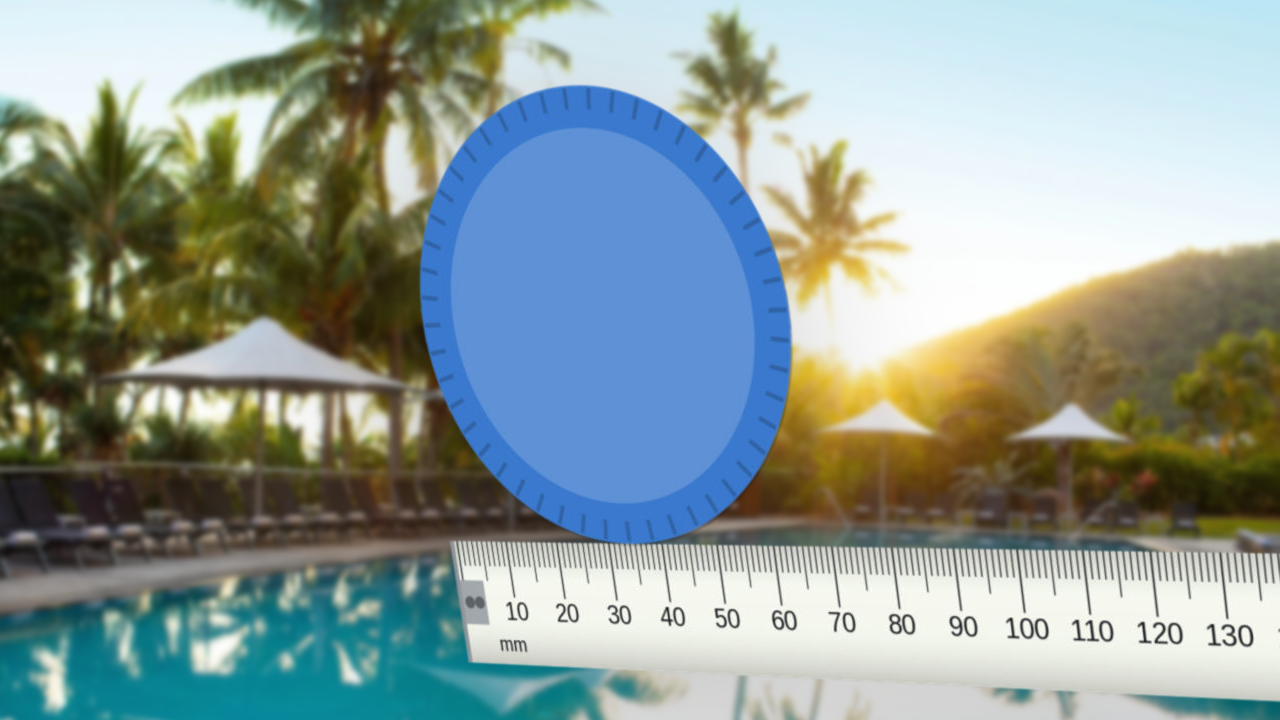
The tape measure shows 68 mm
